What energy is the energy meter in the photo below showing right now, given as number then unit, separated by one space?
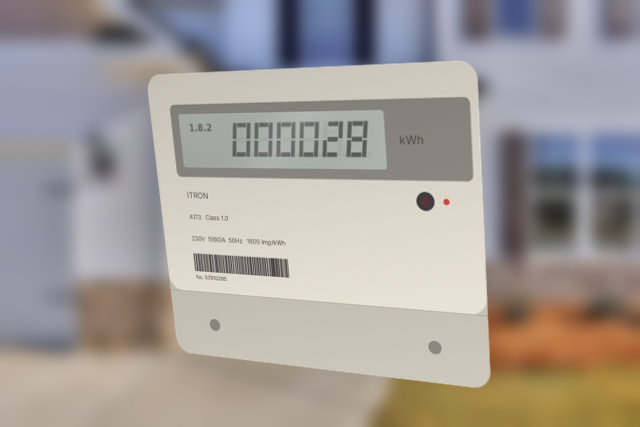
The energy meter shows 28 kWh
